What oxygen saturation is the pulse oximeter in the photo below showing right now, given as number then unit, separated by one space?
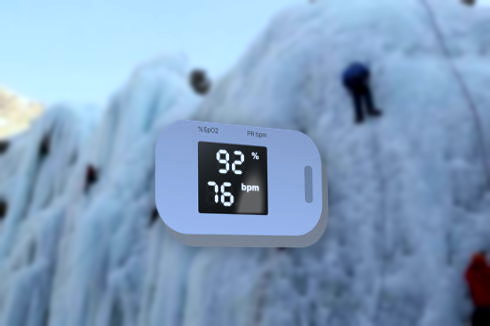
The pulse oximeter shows 92 %
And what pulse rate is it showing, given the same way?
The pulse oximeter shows 76 bpm
